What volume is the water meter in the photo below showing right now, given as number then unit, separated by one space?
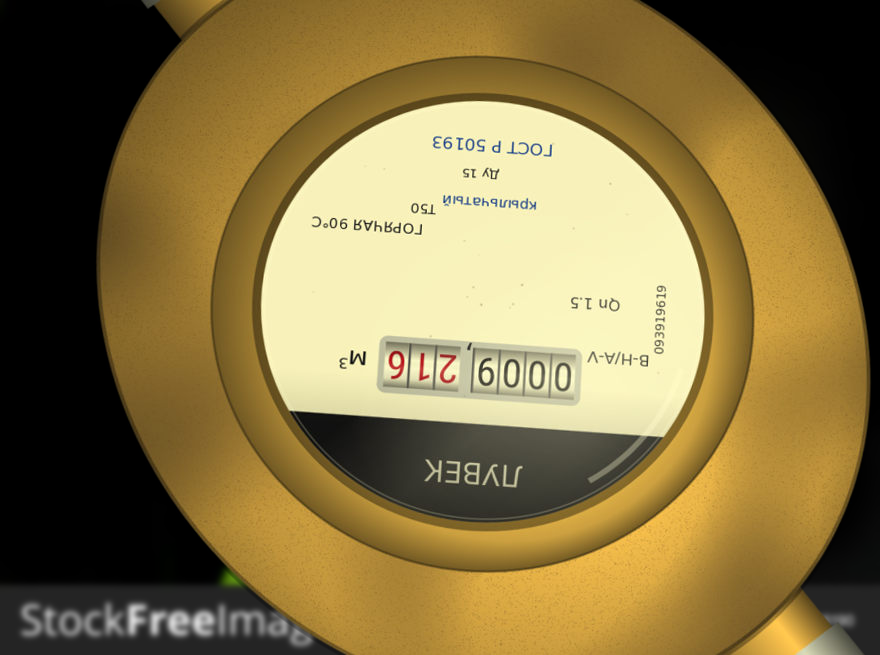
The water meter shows 9.216 m³
